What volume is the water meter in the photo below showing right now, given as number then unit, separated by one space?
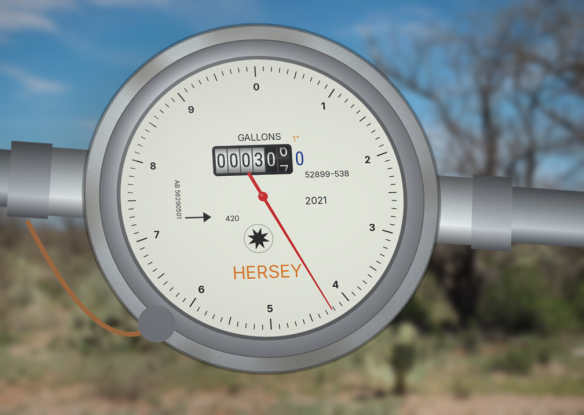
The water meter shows 3064.2 gal
